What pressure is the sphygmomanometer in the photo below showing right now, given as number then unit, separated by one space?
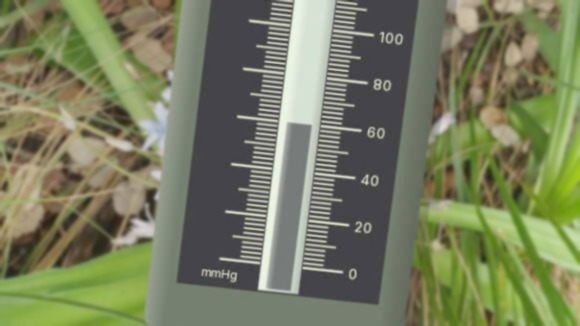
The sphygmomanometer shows 60 mmHg
